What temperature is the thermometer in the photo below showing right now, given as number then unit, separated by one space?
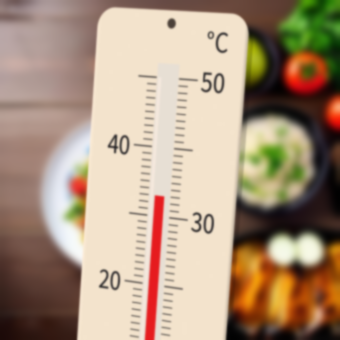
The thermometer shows 33 °C
